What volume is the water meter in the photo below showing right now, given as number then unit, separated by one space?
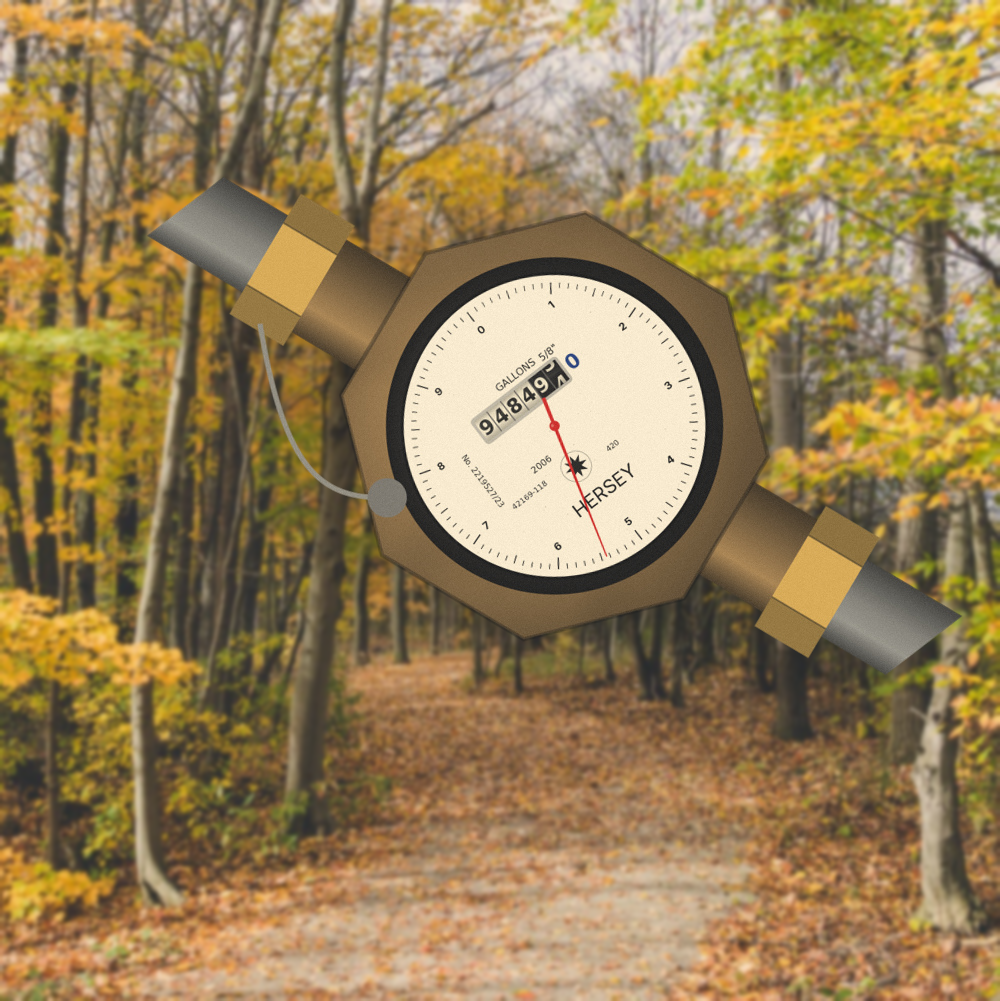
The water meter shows 9484935.4 gal
